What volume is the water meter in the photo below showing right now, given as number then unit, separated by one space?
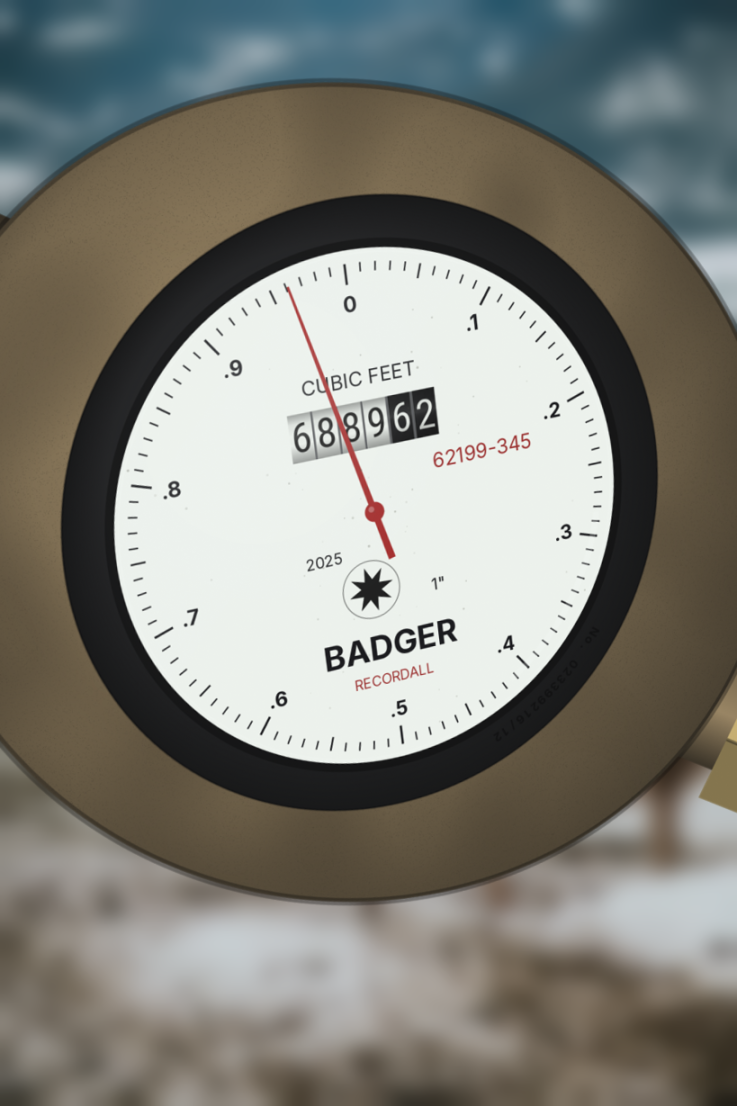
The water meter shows 688961.96 ft³
